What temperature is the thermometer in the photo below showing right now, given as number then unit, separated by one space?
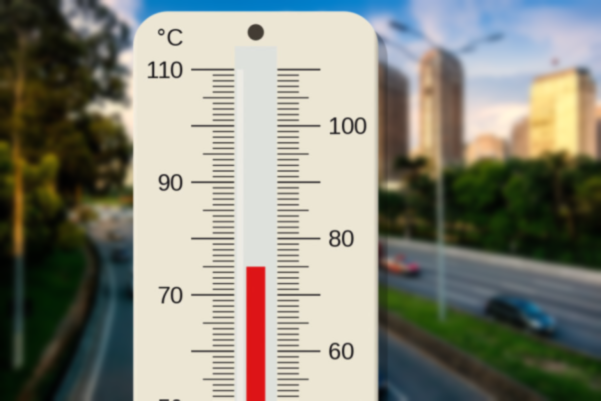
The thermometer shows 75 °C
